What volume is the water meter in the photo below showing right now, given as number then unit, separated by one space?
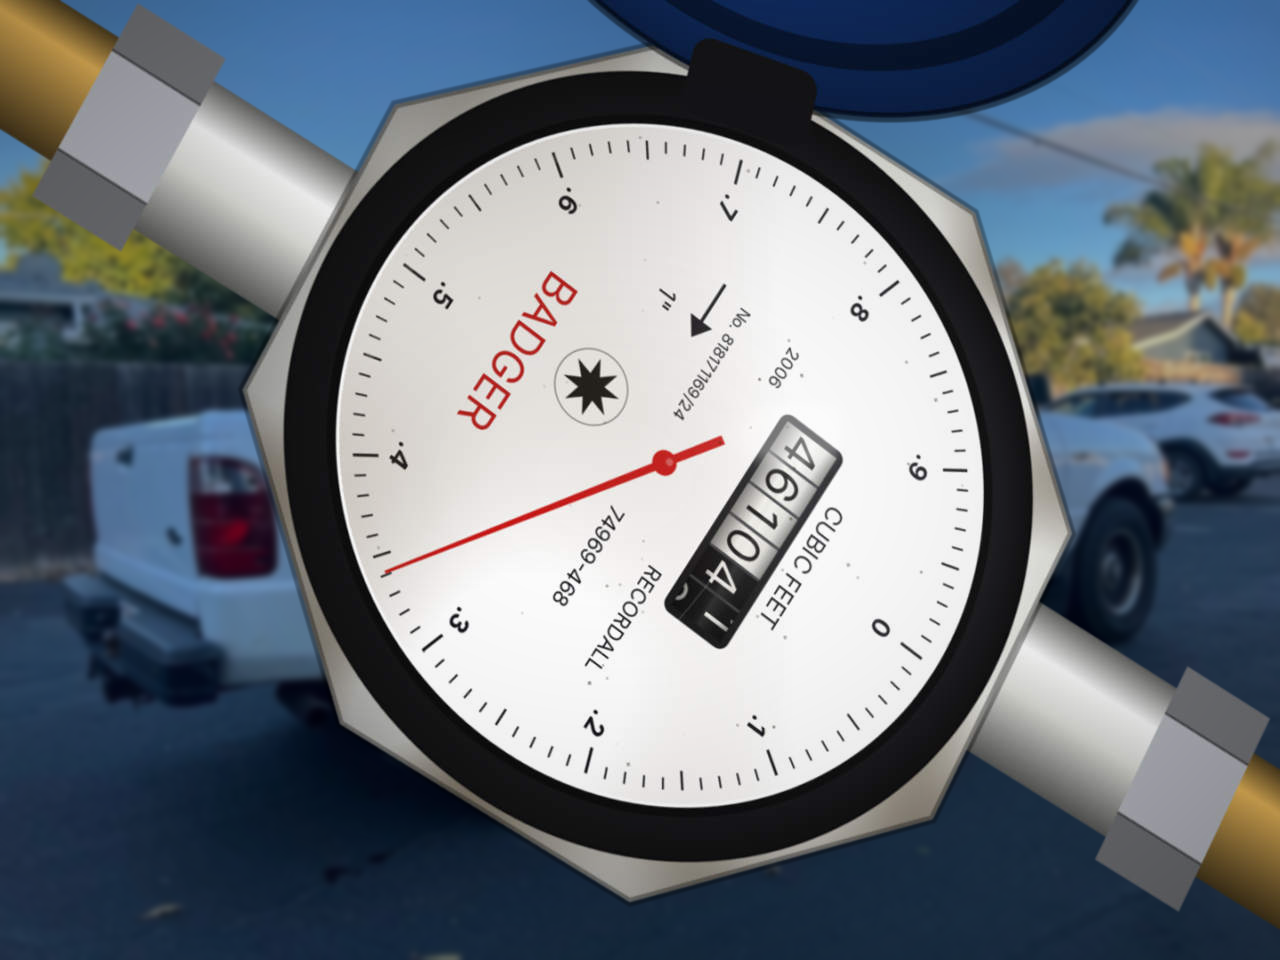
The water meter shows 461041.34 ft³
